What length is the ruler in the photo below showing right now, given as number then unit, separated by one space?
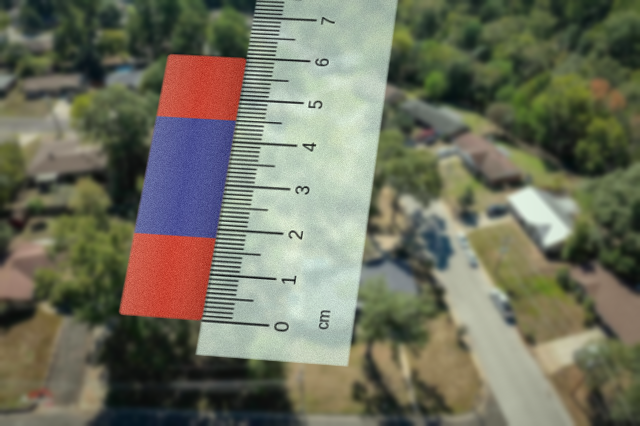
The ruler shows 6 cm
